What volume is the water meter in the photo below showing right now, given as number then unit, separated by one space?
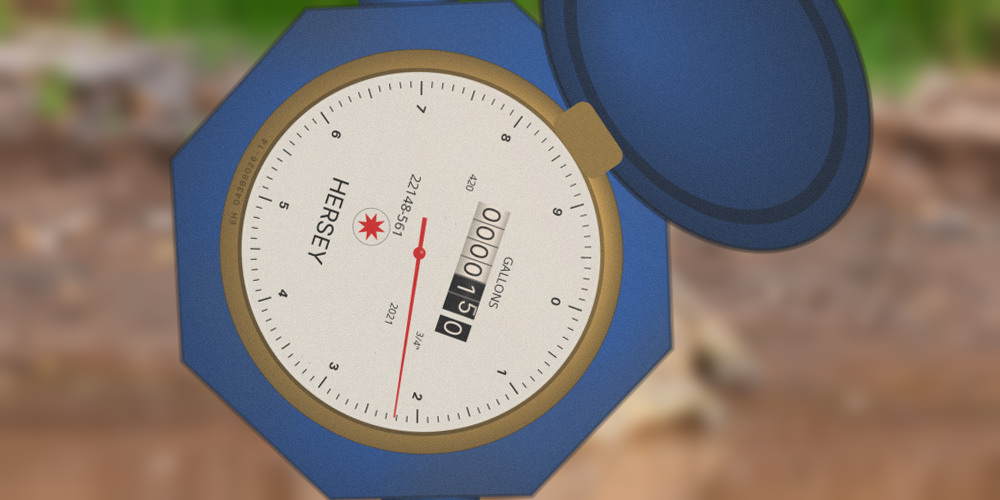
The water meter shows 152.2 gal
